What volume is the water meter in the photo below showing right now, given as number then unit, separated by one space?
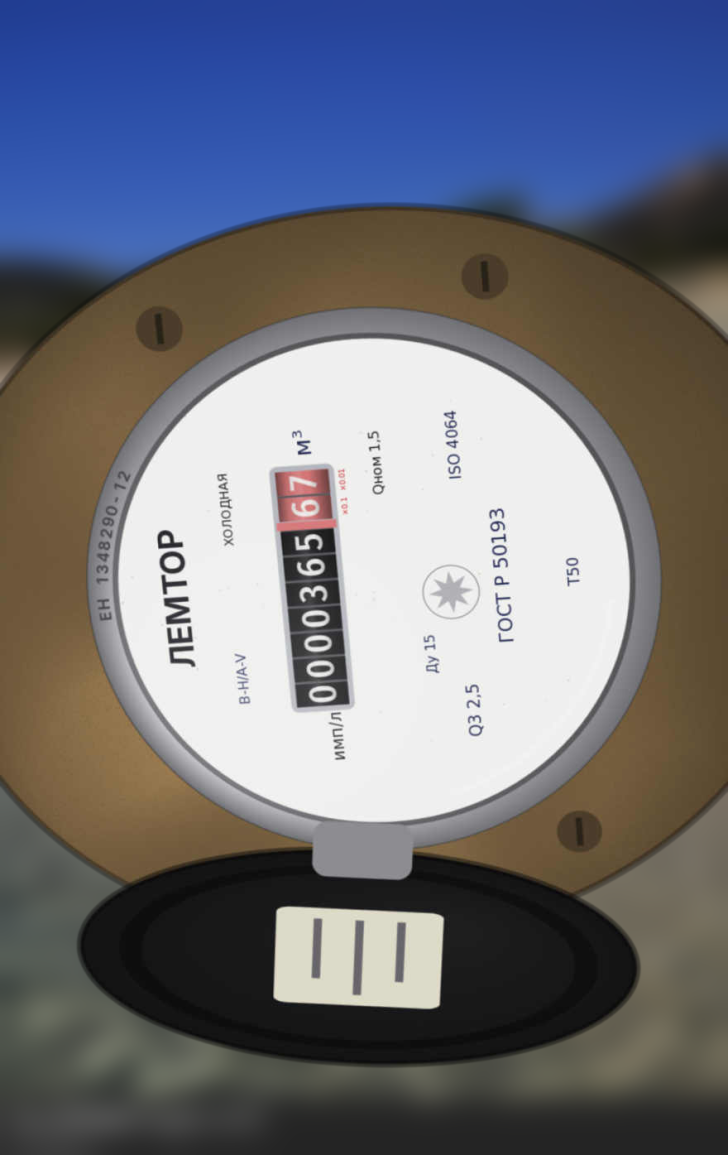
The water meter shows 365.67 m³
